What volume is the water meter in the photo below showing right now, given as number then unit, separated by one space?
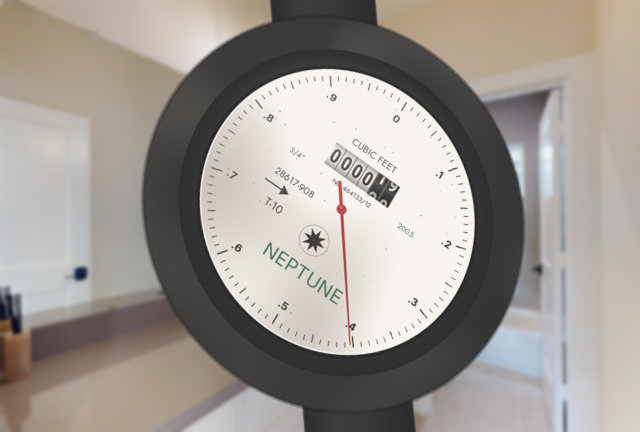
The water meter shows 19.40 ft³
